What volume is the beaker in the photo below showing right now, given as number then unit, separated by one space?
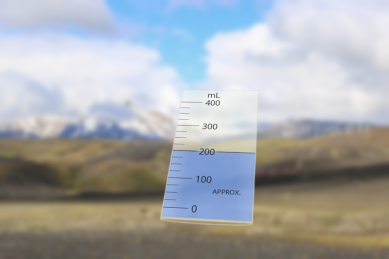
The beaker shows 200 mL
